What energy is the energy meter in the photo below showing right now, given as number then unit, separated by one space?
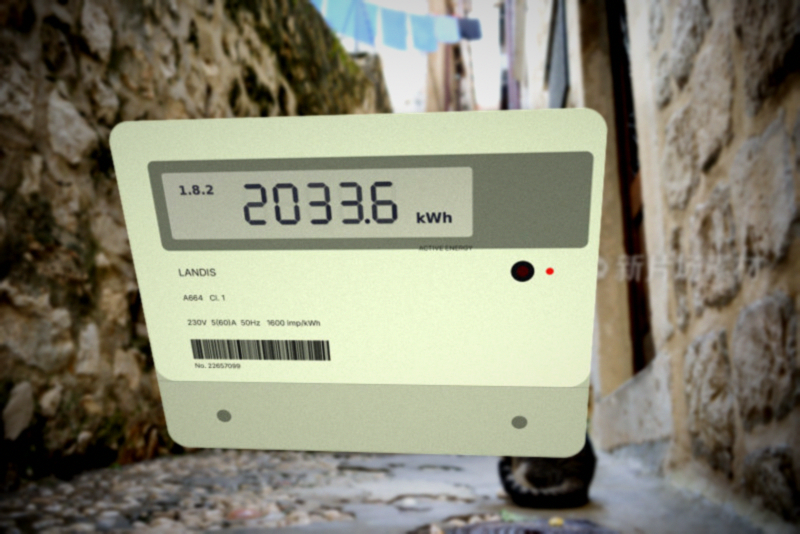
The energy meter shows 2033.6 kWh
